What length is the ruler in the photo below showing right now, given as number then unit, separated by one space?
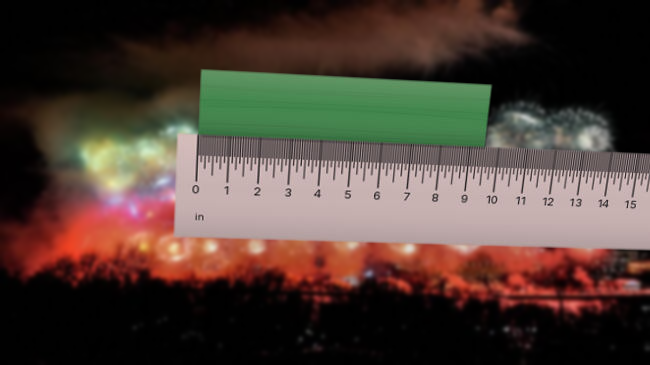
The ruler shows 9.5 in
